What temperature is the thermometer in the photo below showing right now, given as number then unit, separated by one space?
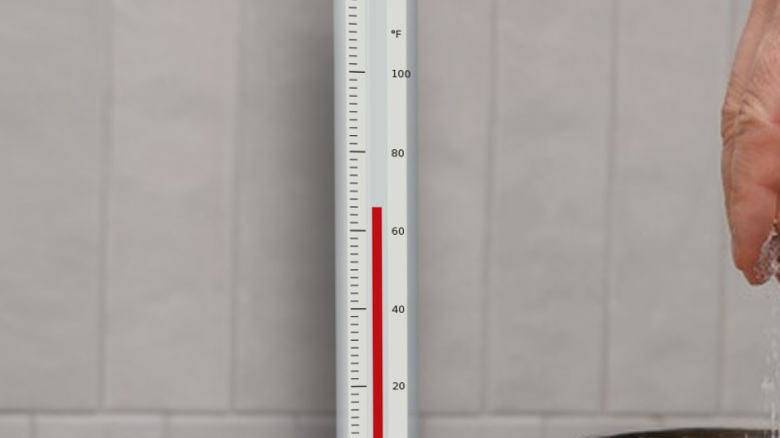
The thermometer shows 66 °F
